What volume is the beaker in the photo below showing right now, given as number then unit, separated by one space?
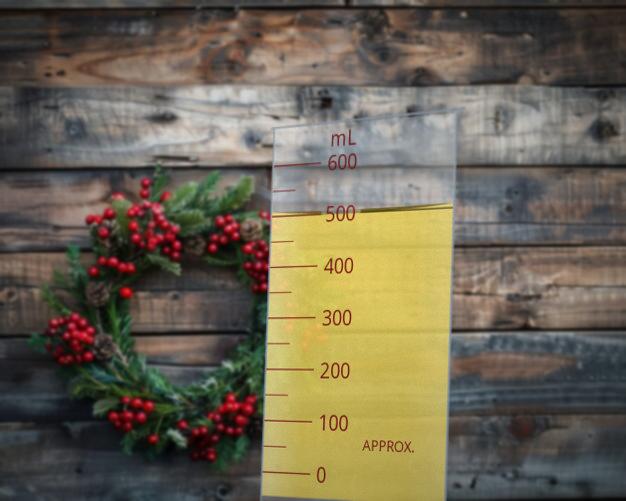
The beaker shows 500 mL
